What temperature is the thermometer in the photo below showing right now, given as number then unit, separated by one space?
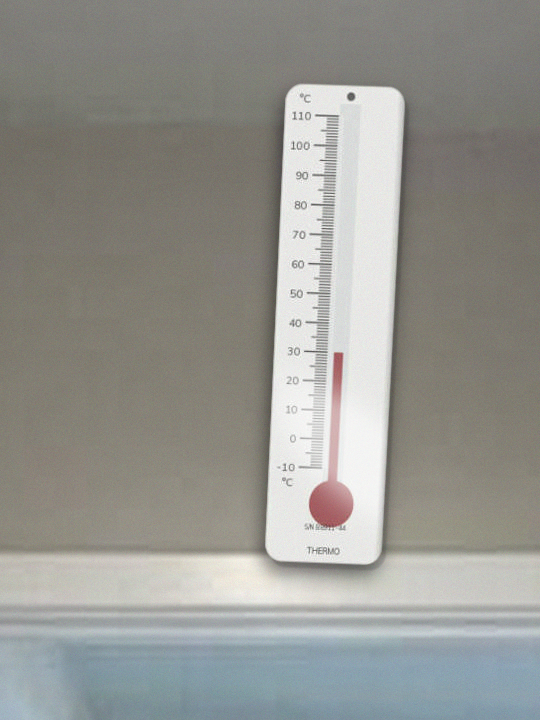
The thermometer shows 30 °C
